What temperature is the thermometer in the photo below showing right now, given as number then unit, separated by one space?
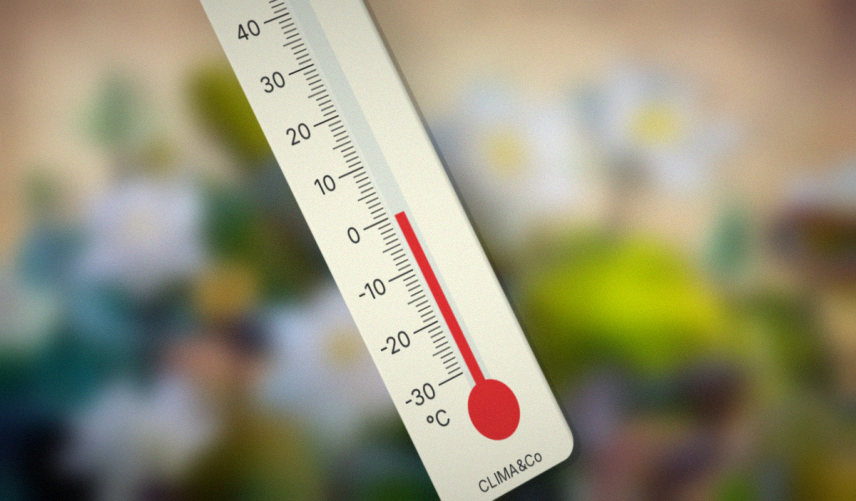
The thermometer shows 0 °C
